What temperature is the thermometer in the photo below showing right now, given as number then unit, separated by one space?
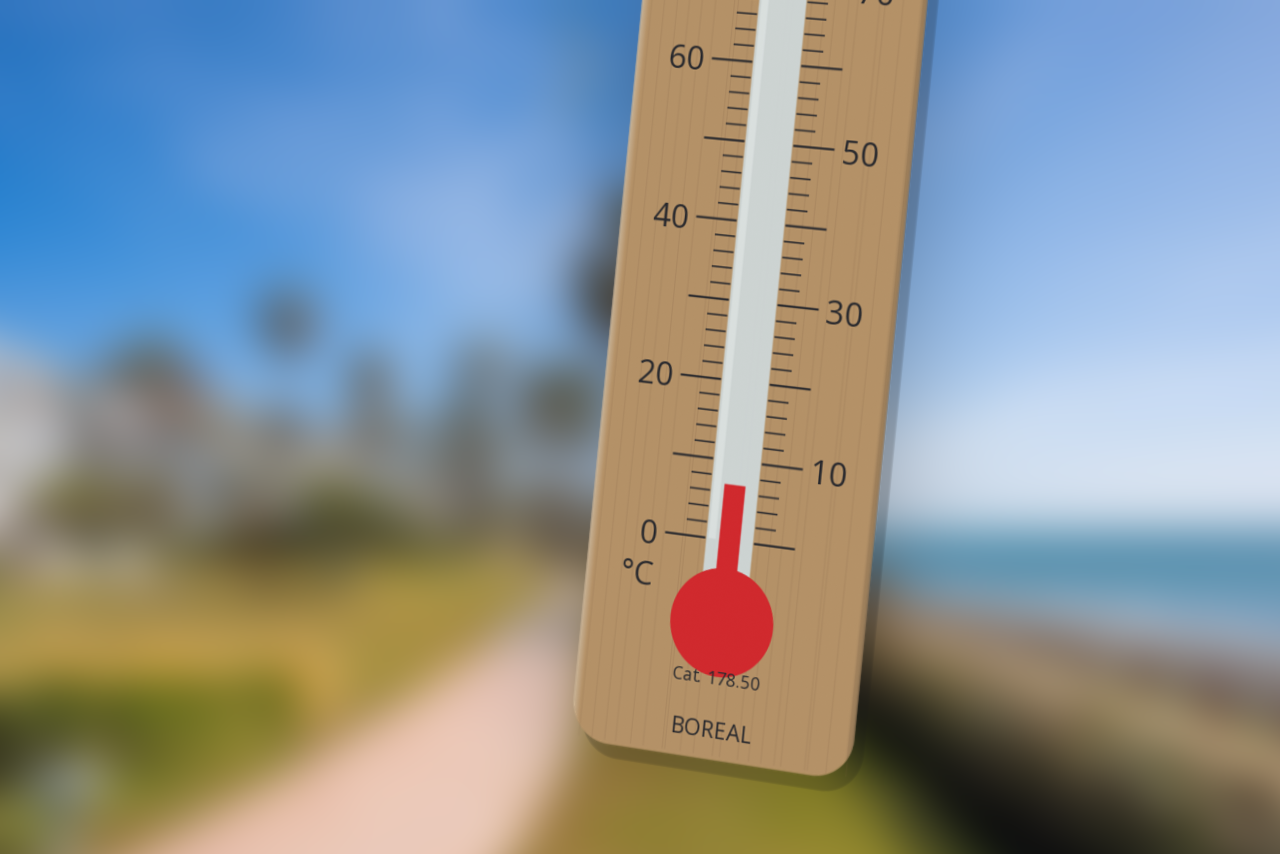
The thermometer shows 7 °C
